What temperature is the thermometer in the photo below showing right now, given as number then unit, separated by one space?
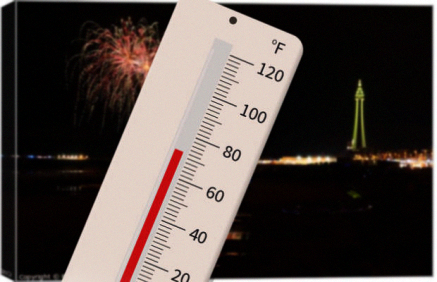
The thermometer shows 72 °F
